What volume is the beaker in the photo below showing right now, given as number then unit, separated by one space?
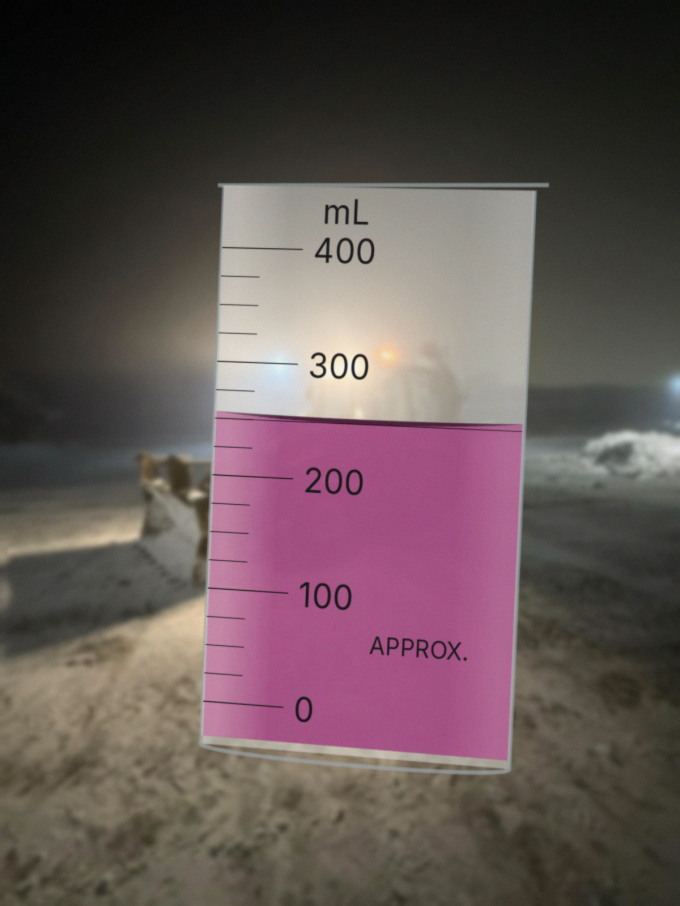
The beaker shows 250 mL
